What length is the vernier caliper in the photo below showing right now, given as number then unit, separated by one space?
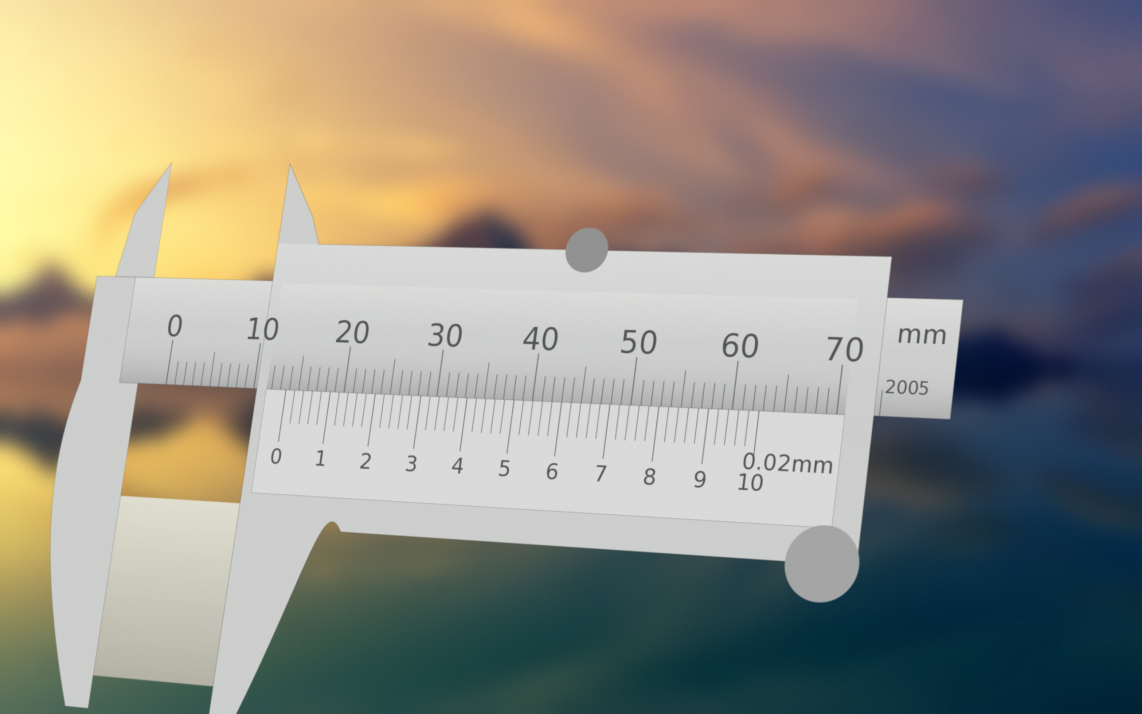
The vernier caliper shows 13.6 mm
